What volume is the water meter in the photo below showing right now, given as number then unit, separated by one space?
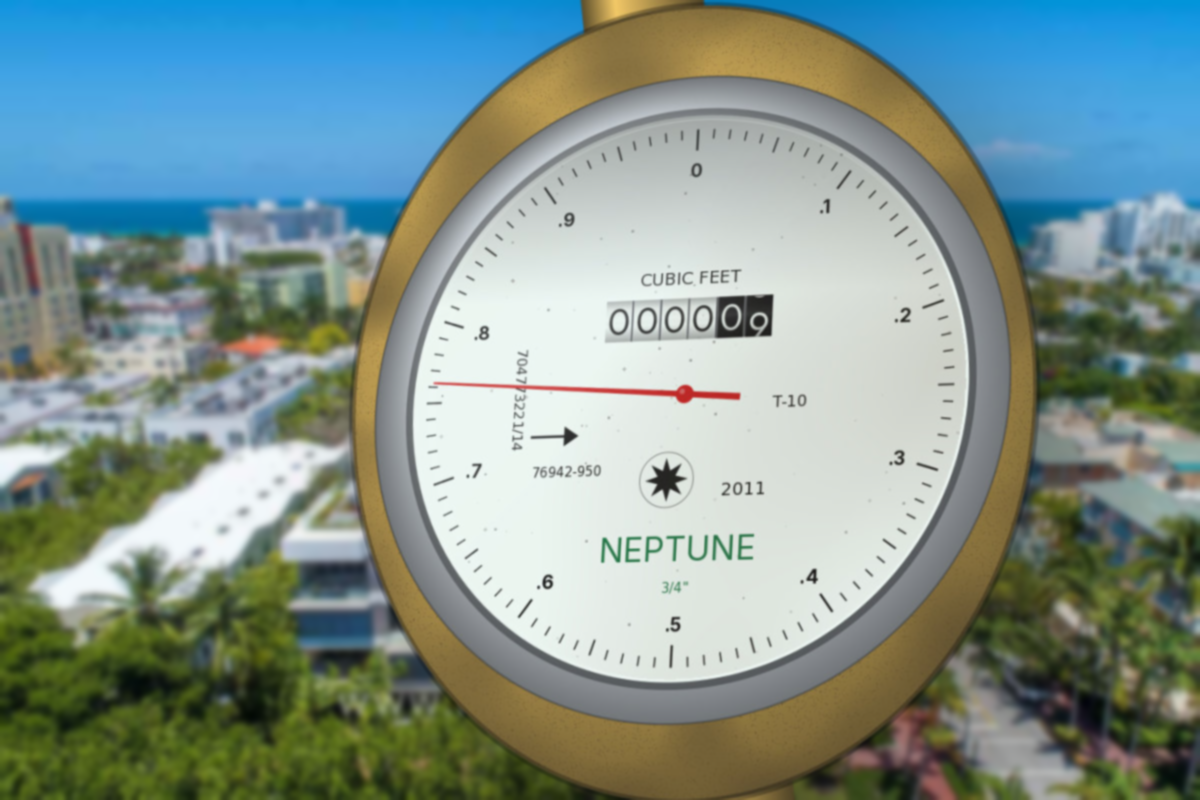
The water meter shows 8.76 ft³
